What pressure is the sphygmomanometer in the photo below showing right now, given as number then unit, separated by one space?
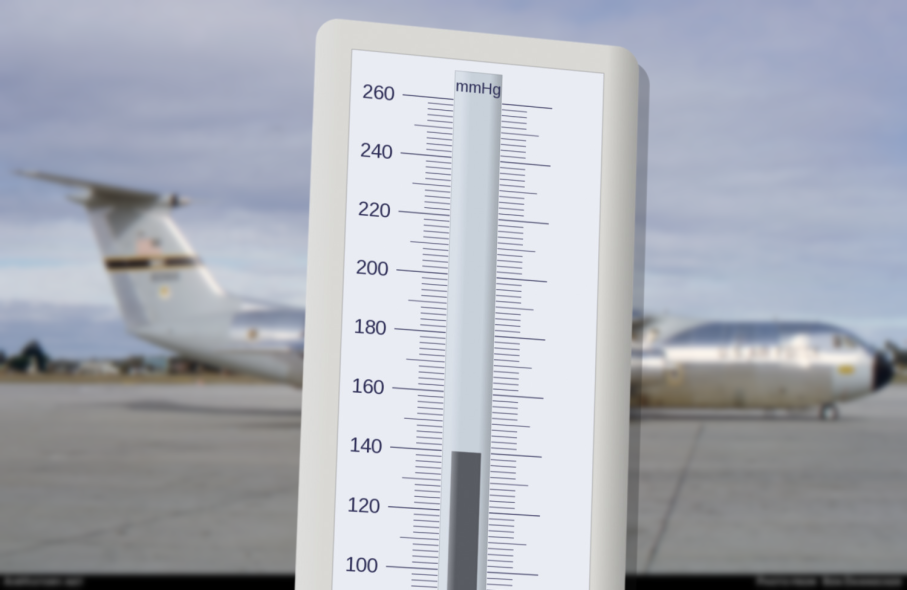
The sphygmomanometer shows 140 mmHg
